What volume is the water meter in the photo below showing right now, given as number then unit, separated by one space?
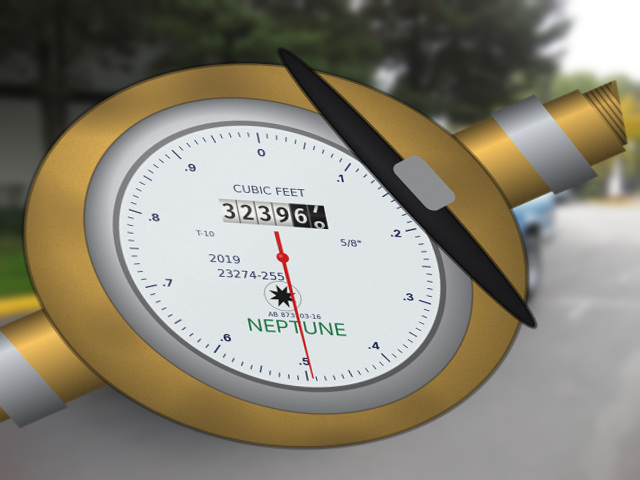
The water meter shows 323967.49 ft³
